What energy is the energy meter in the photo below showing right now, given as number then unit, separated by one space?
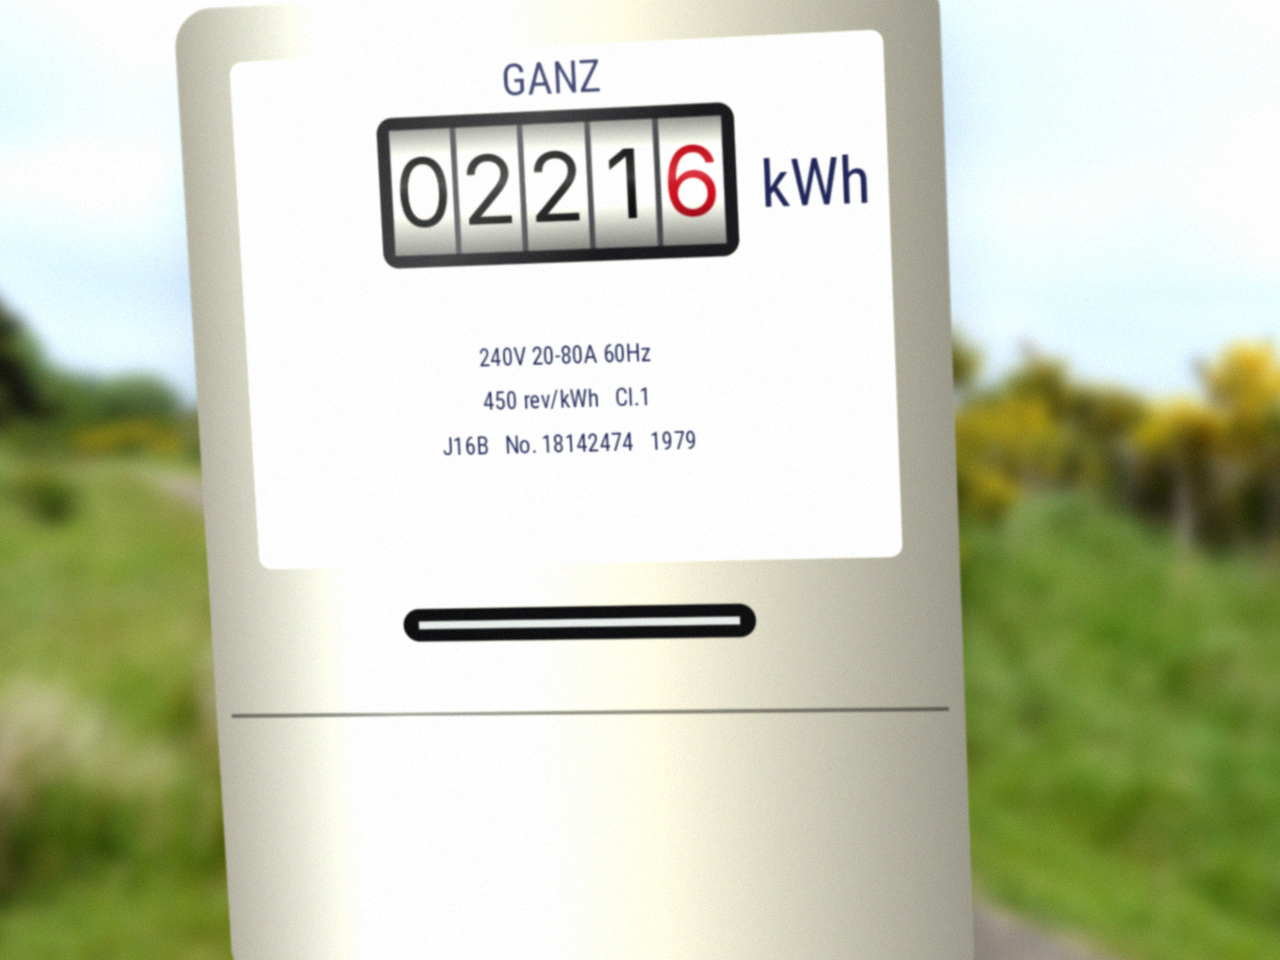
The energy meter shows 221.6 kWh
